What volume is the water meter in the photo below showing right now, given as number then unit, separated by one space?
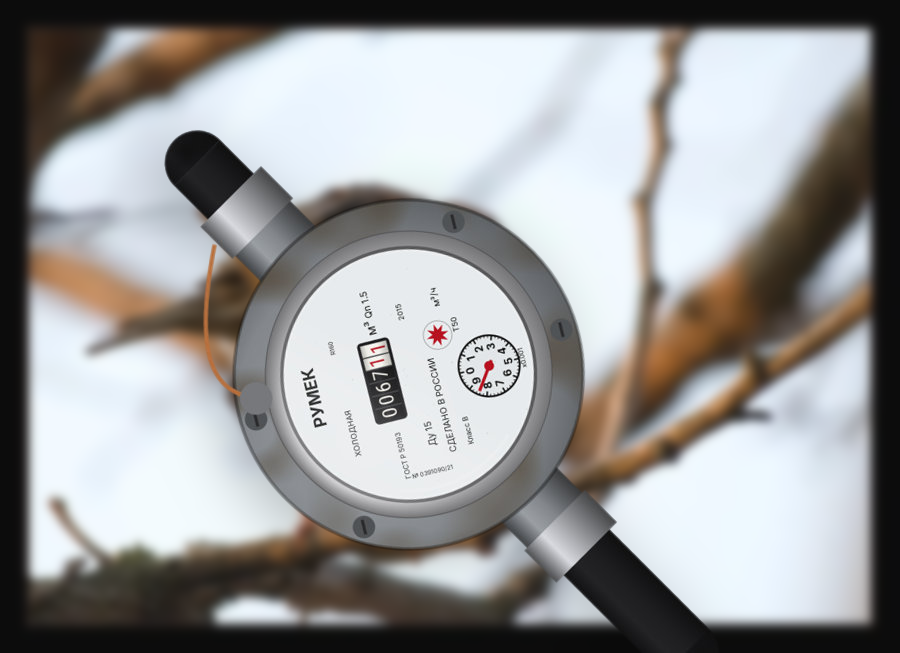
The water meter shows 67.108 m³
